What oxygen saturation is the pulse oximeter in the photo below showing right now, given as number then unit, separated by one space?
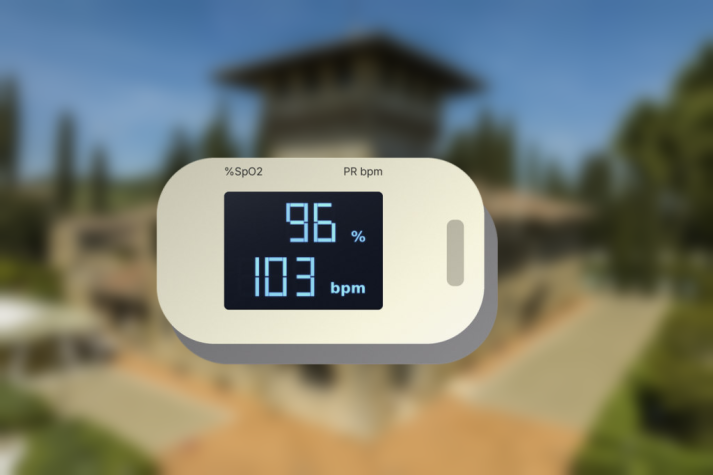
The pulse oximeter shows 96 %
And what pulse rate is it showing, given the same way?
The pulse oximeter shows 103 bpm
